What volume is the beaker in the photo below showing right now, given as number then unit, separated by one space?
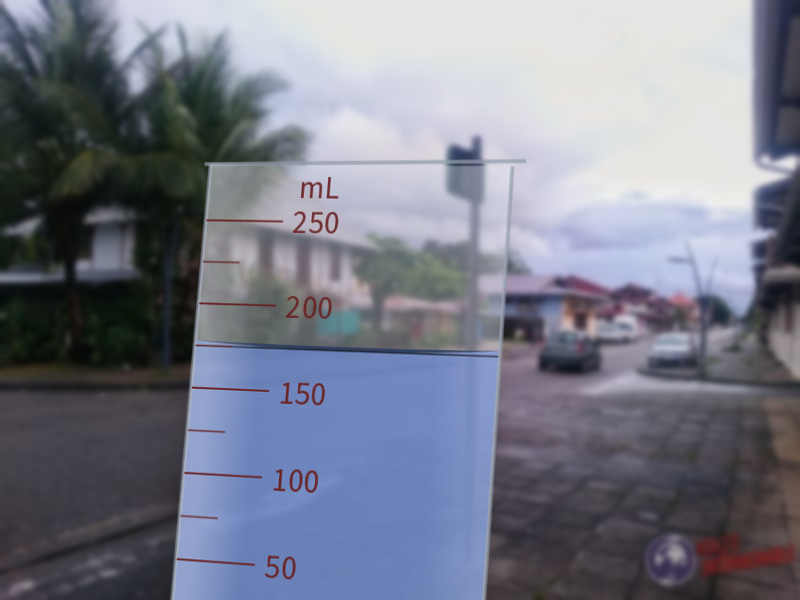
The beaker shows 175 mL
